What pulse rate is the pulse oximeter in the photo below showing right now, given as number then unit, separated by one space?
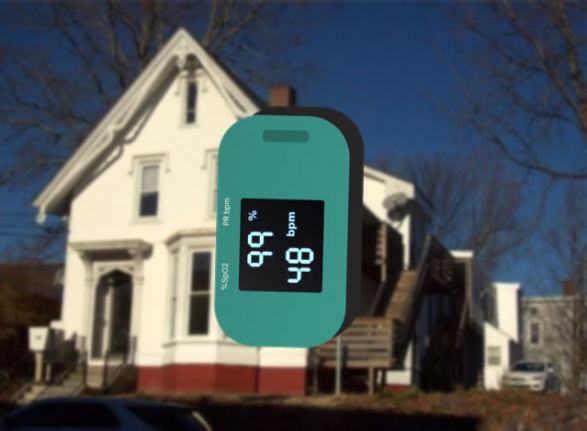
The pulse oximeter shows 48 bpm
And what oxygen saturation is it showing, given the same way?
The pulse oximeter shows 99 %
